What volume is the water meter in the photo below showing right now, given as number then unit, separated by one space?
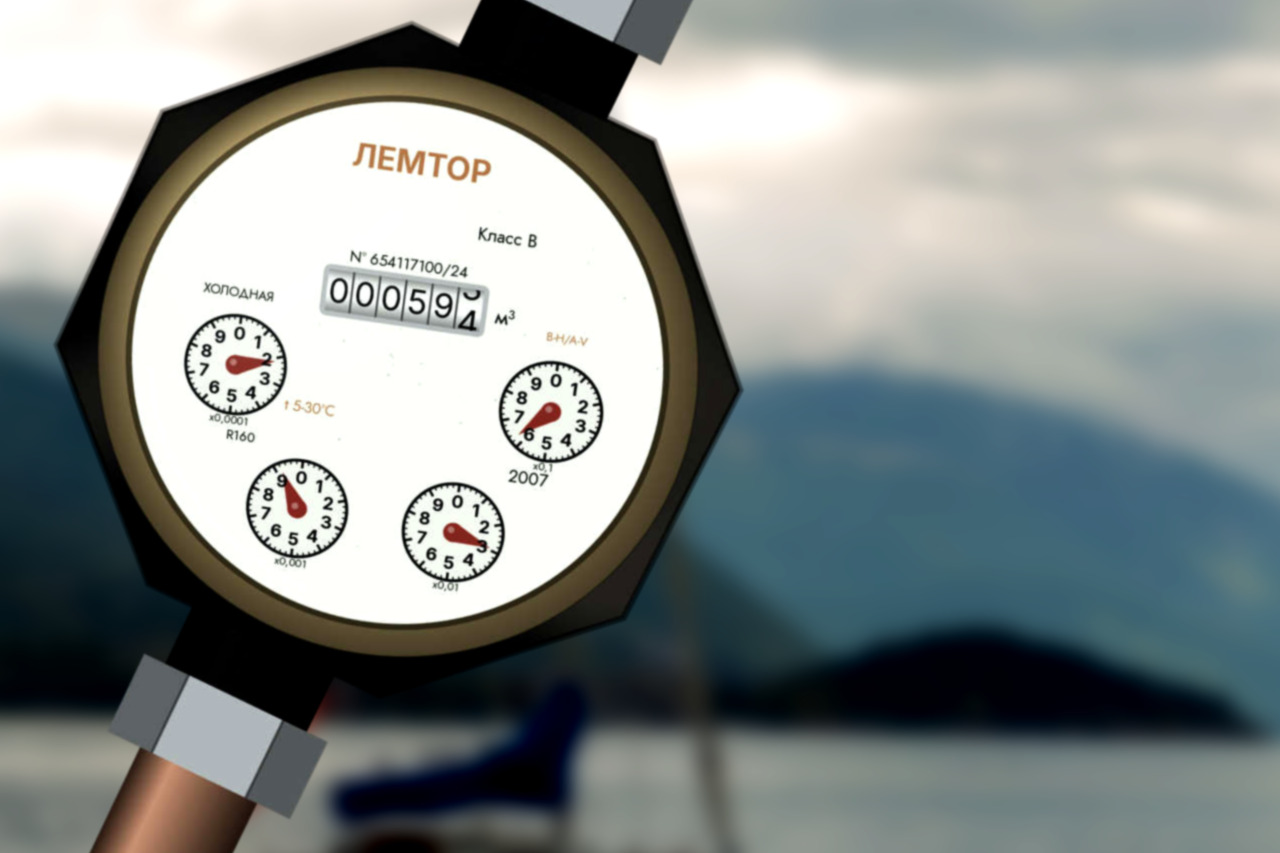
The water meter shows 593.6292 m³
